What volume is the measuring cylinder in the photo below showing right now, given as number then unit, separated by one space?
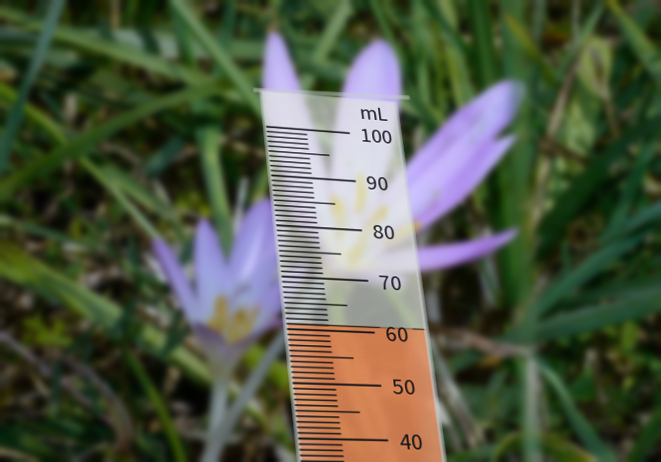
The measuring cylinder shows 61 mL
